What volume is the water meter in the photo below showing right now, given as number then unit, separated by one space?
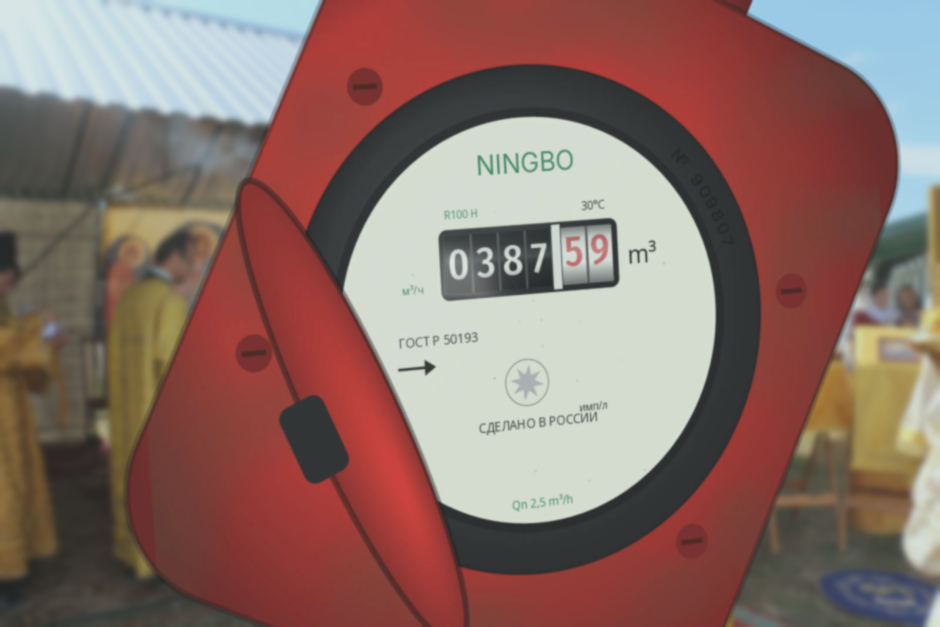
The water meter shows 387.59 m³
